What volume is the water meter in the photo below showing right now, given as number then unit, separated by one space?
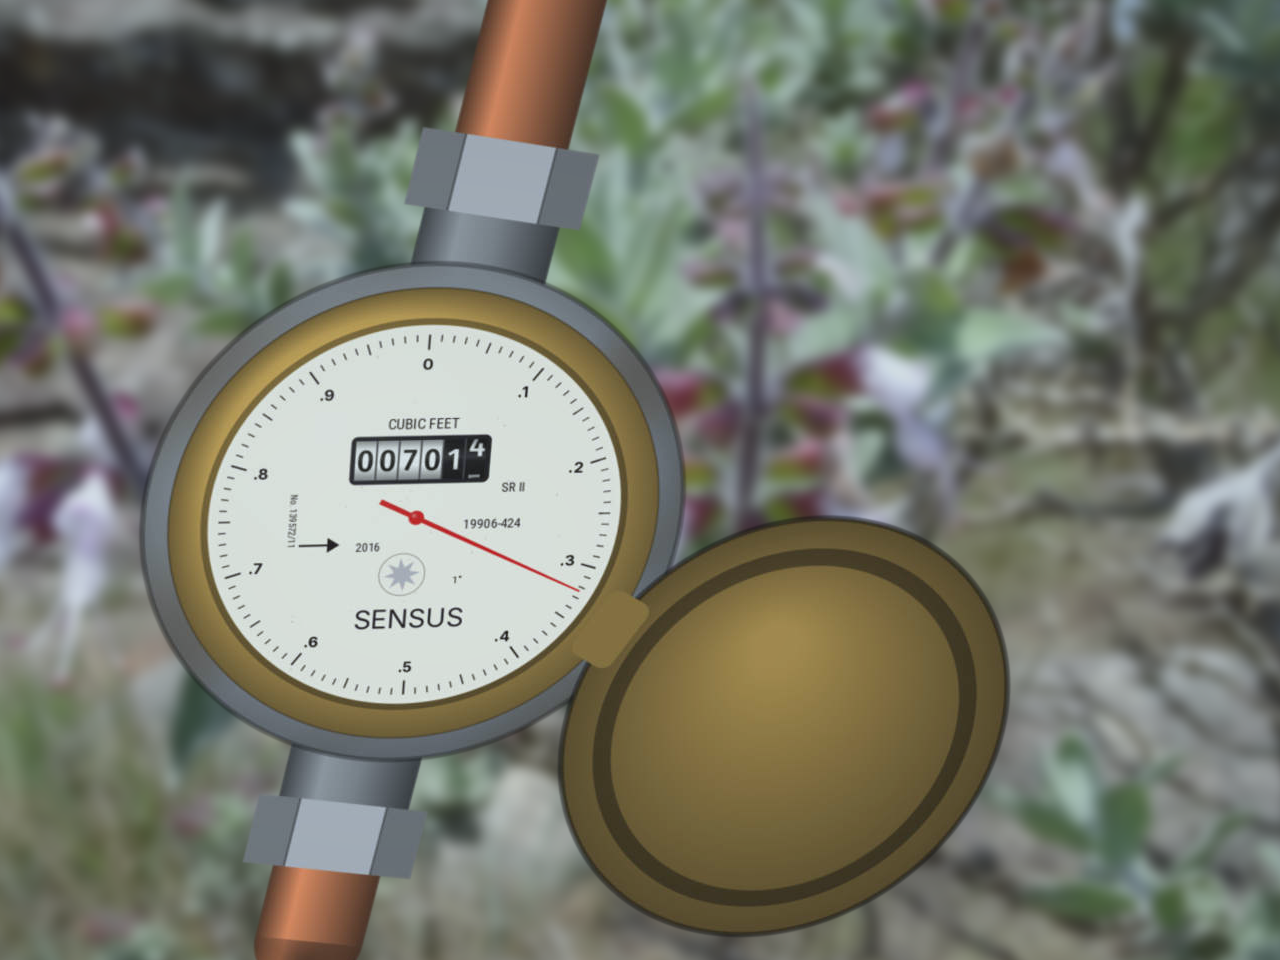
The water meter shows 7014.32 ft³
